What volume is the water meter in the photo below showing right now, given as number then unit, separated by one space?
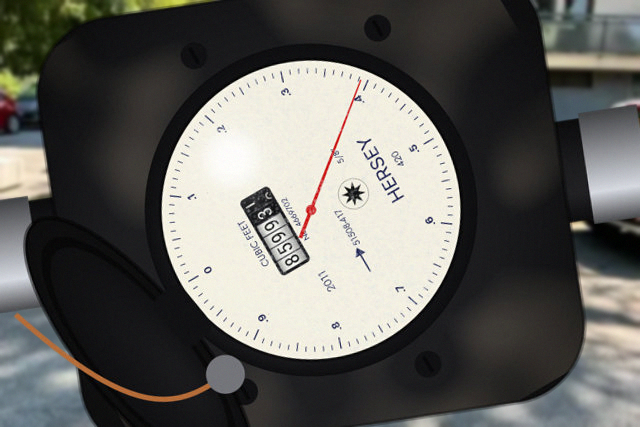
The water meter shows 859931.39 ft³
